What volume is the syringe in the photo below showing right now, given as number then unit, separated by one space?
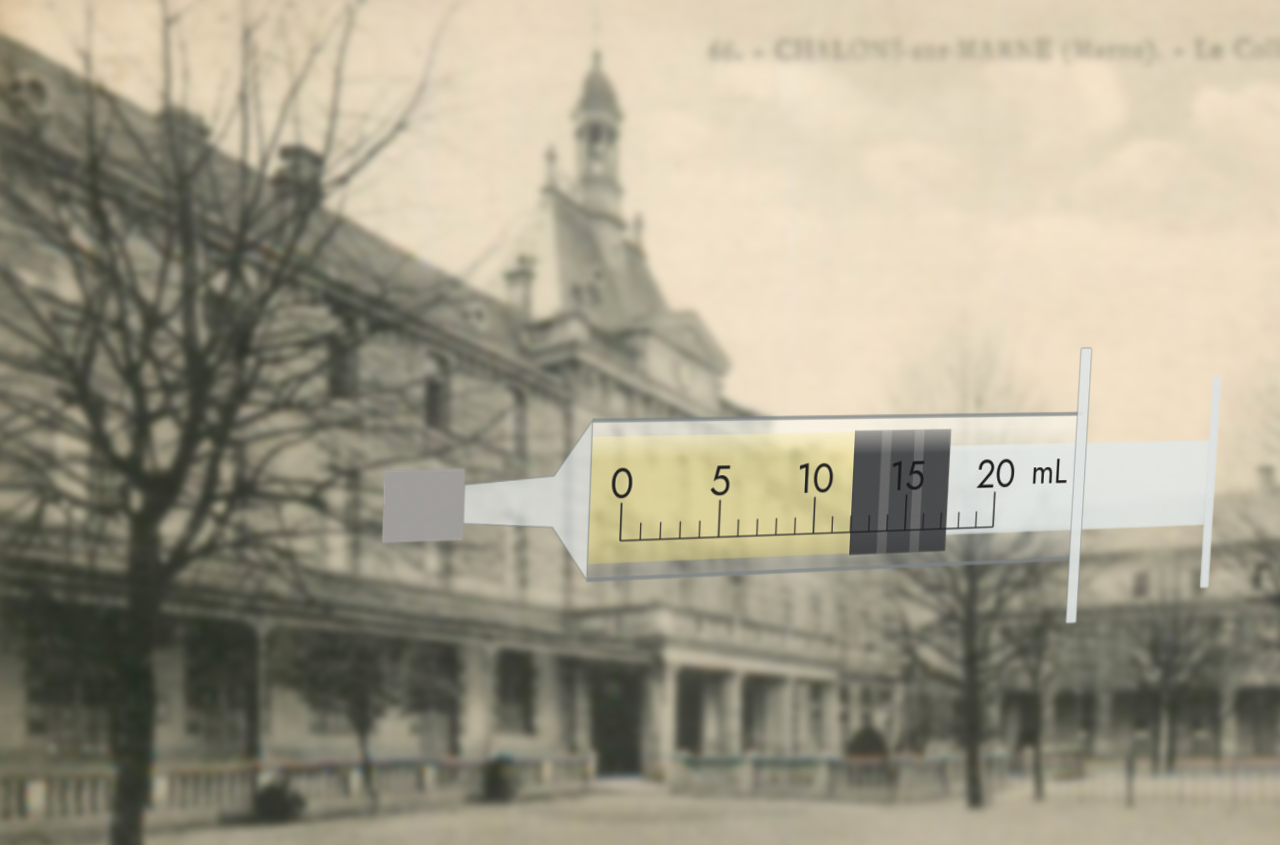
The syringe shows 12 mL
